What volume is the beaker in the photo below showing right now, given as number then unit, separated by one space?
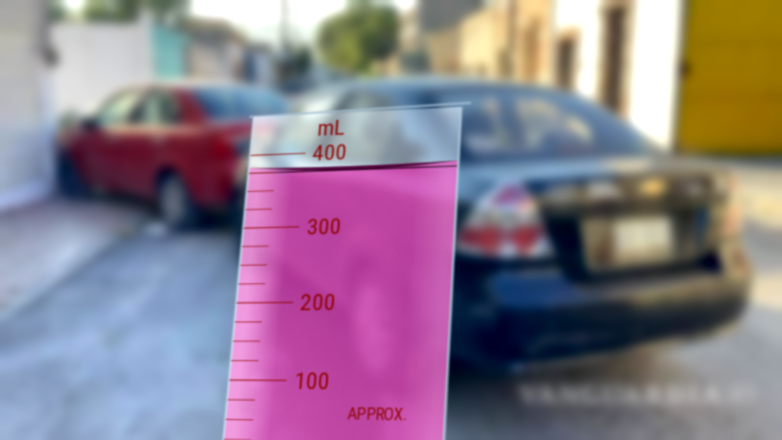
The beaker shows 375 mL
